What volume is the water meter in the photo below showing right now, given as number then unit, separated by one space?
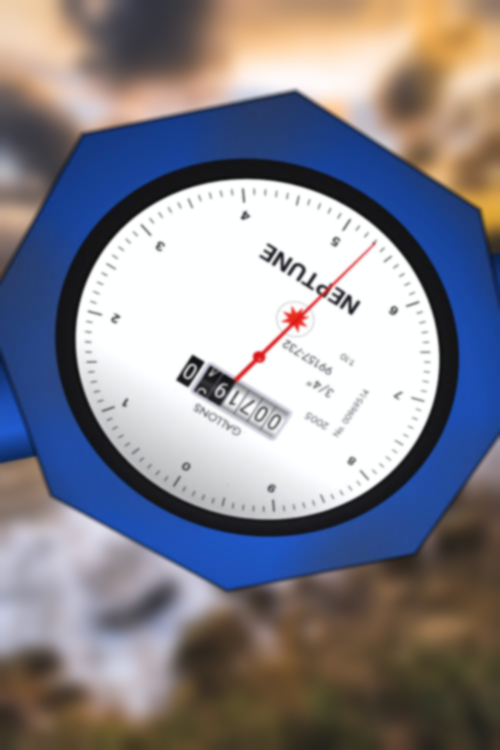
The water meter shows 71935.3 gal
